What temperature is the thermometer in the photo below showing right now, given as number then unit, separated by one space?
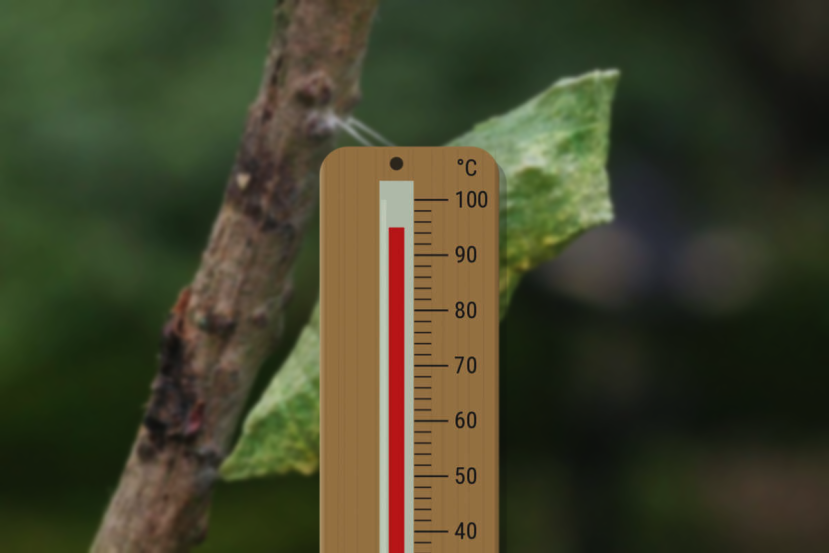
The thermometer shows 95 °C
